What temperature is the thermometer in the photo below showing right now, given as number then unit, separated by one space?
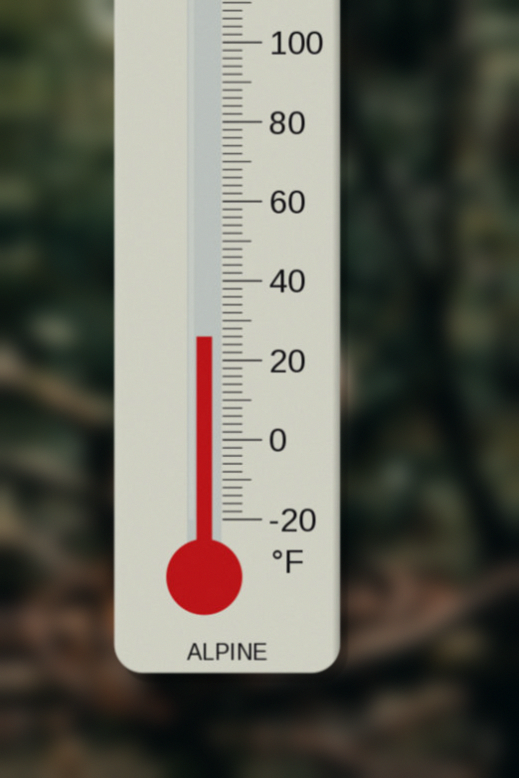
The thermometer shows 26 °F
